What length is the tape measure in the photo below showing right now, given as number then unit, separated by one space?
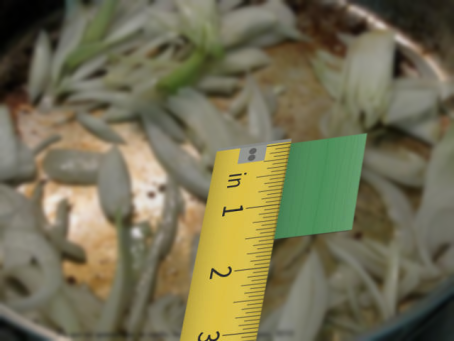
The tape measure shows 1.5625 in
